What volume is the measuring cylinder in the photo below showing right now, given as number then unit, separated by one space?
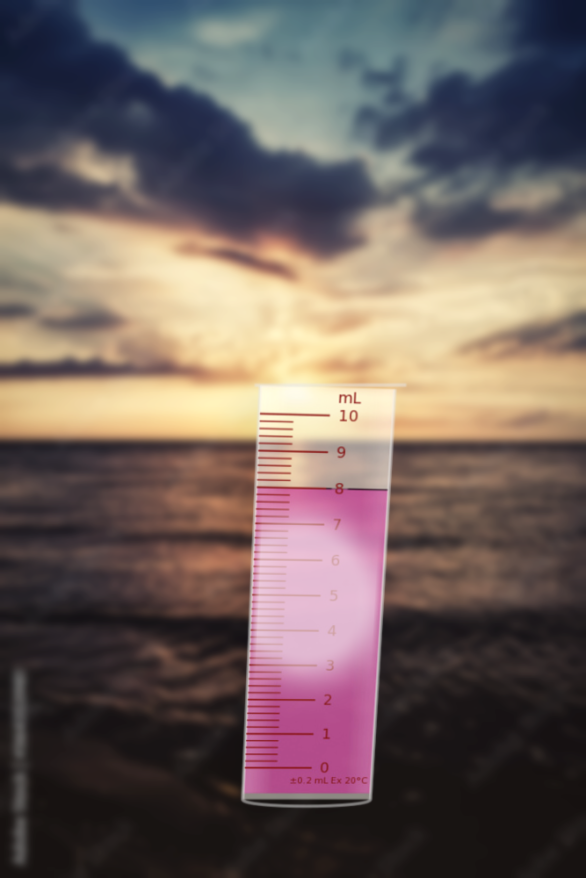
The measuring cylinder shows 8 mL
